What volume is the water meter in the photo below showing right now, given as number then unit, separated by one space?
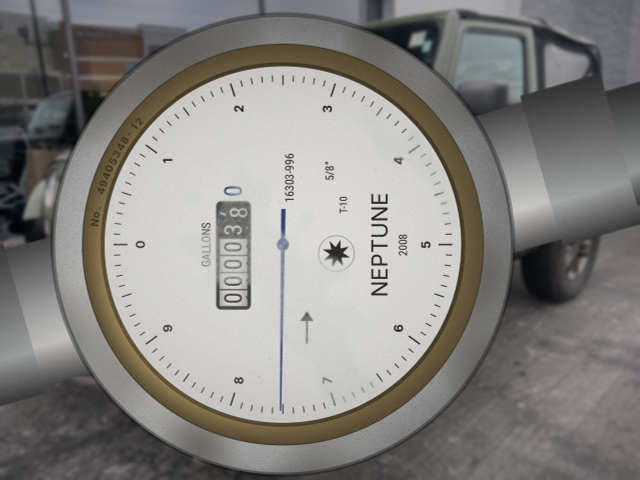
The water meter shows 377.5 gal
